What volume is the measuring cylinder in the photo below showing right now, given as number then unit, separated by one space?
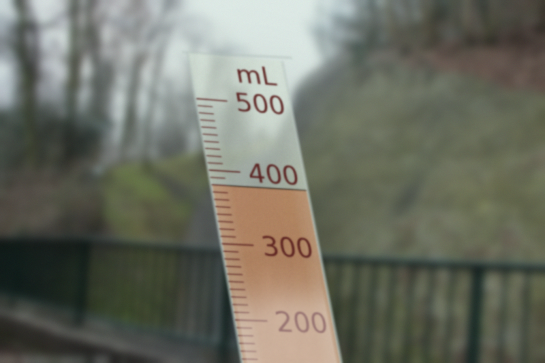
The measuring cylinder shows 380 mL
